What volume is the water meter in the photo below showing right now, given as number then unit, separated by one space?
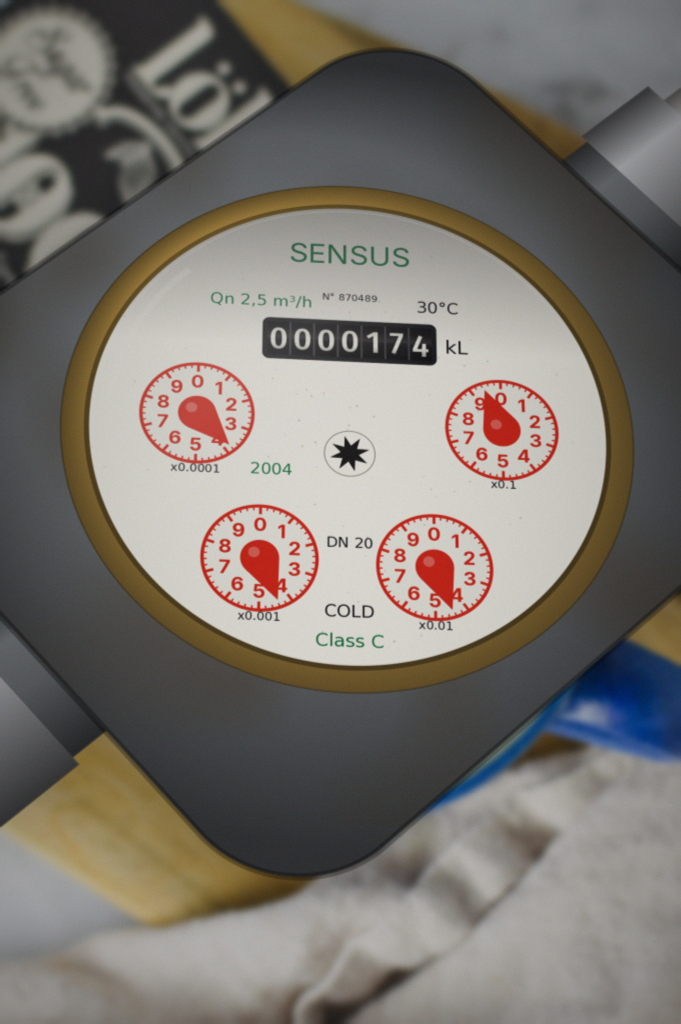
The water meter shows 173.9443 kL
